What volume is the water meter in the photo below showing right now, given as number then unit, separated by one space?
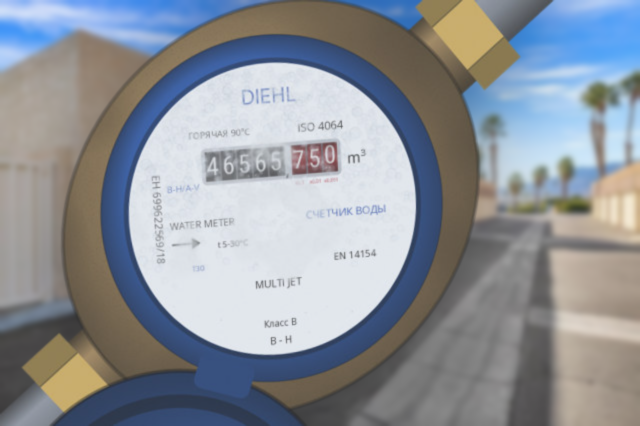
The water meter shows 46565.750 m³
